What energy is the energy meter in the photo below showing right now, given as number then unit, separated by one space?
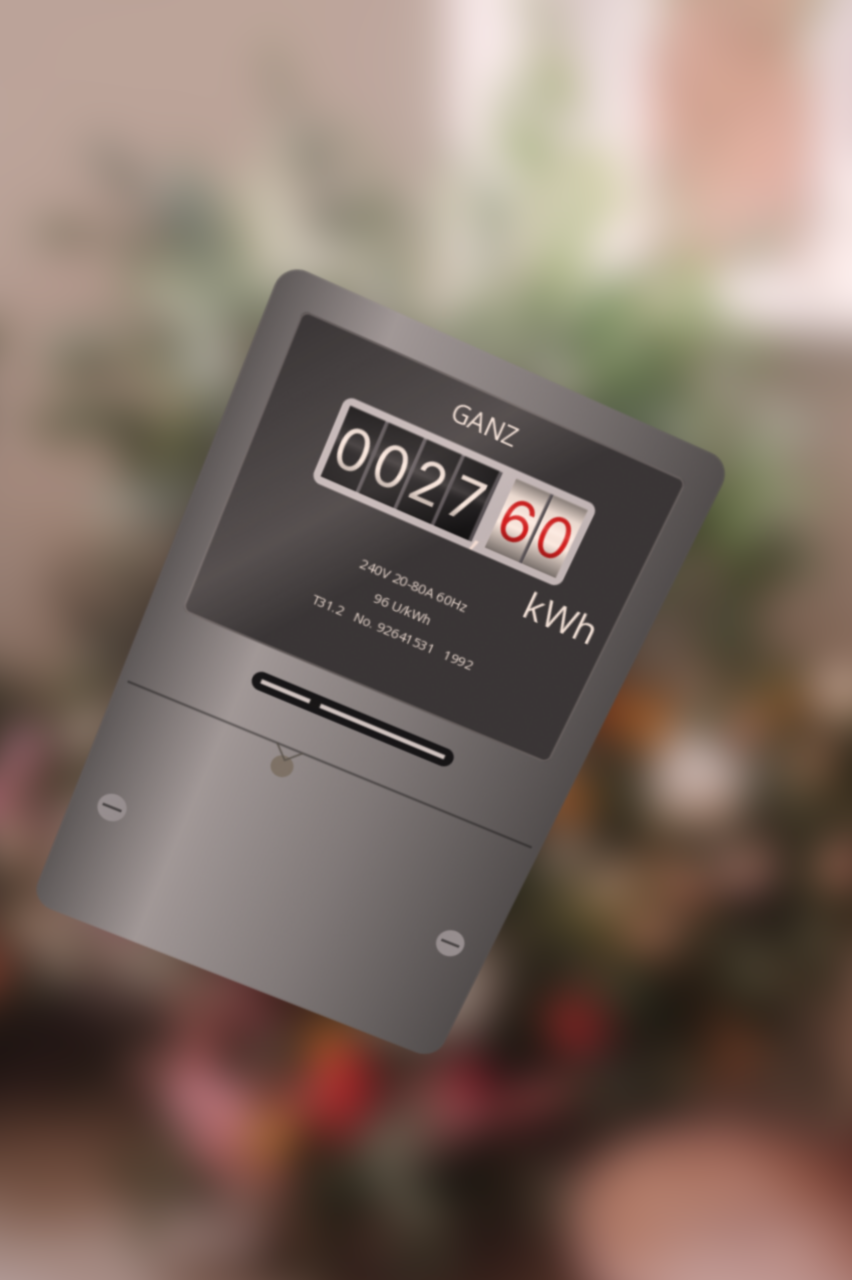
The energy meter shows 27.60 kWh
